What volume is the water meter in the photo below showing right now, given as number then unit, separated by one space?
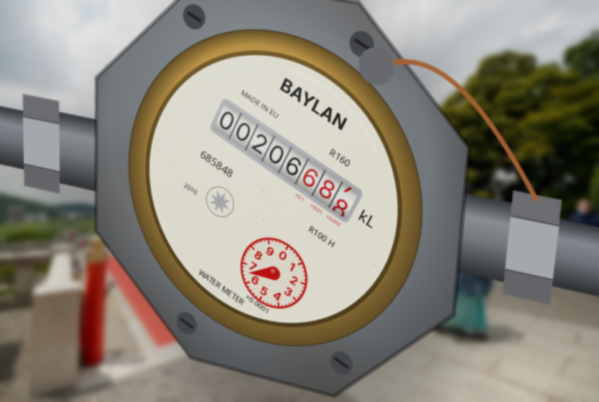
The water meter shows 206.6876 kL
